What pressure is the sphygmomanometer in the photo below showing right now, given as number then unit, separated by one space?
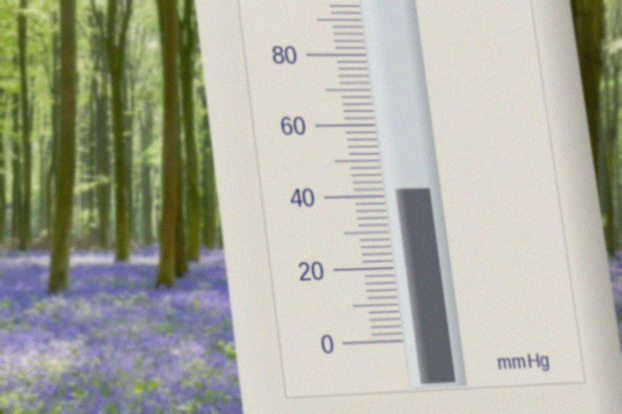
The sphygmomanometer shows 42 mmHg
